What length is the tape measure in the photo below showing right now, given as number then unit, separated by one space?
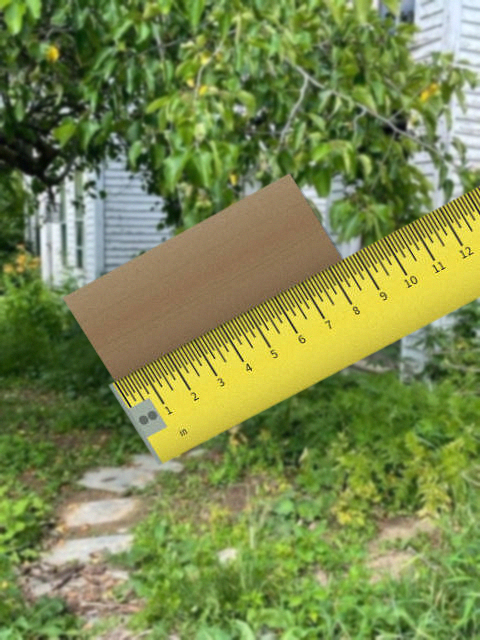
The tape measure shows 8.5 in
